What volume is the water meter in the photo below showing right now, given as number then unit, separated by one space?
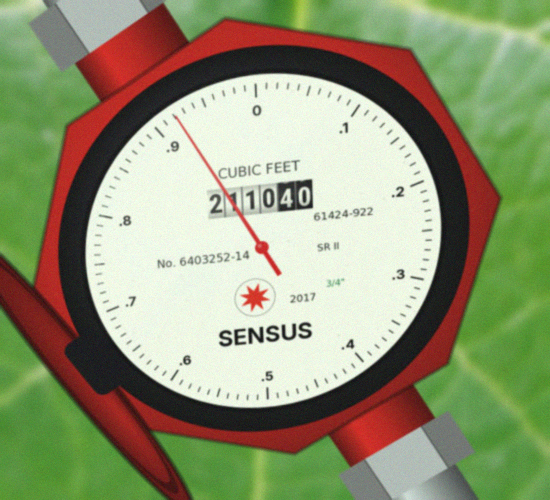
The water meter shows 211039.92 ft³
